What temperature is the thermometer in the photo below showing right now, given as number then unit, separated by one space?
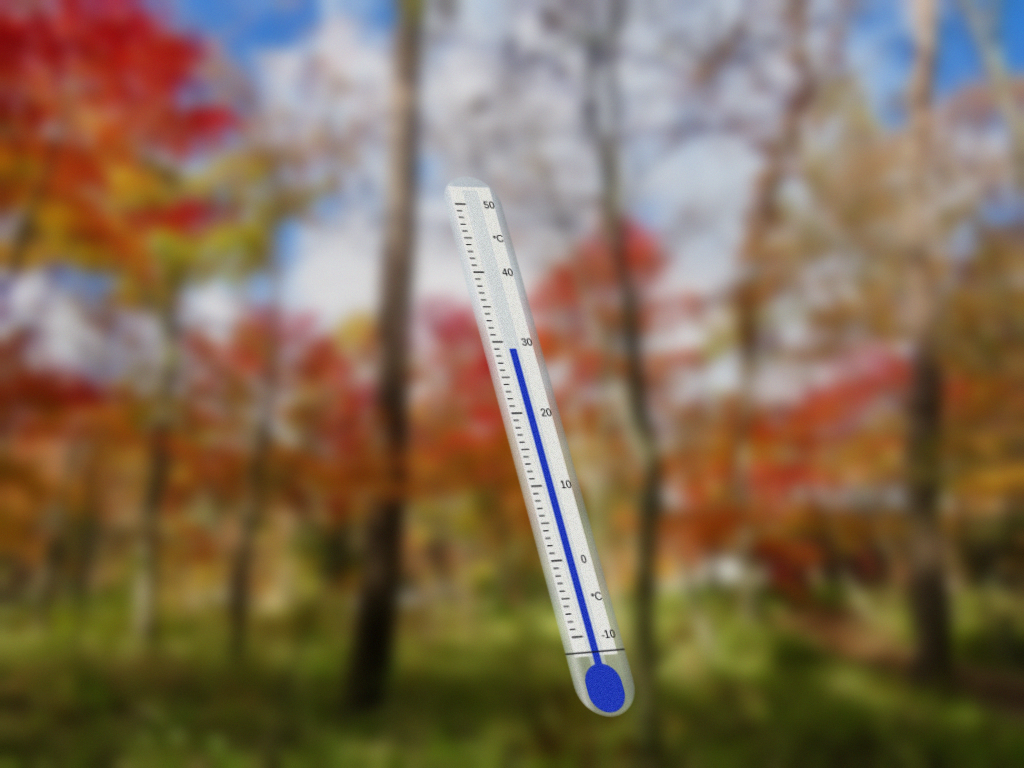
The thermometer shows 29 °C
